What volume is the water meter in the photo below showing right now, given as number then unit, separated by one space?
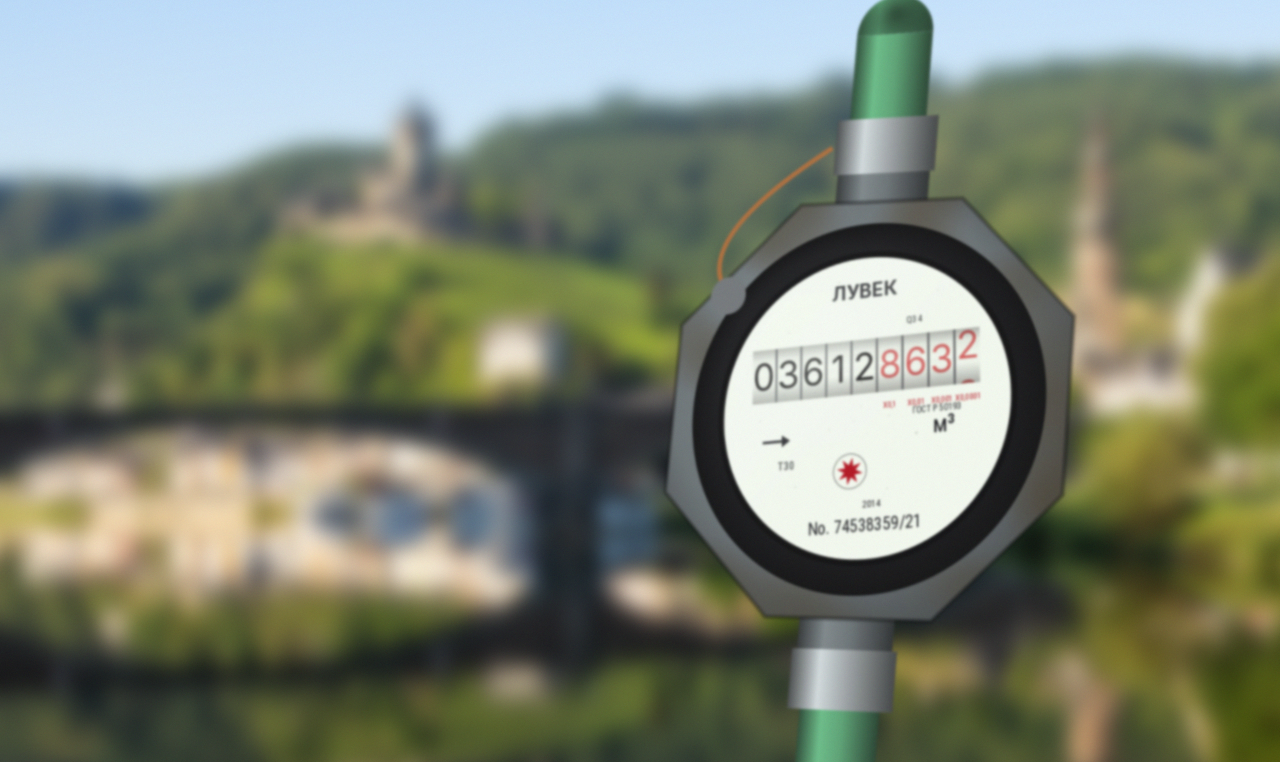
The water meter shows 3612.8632 m³
